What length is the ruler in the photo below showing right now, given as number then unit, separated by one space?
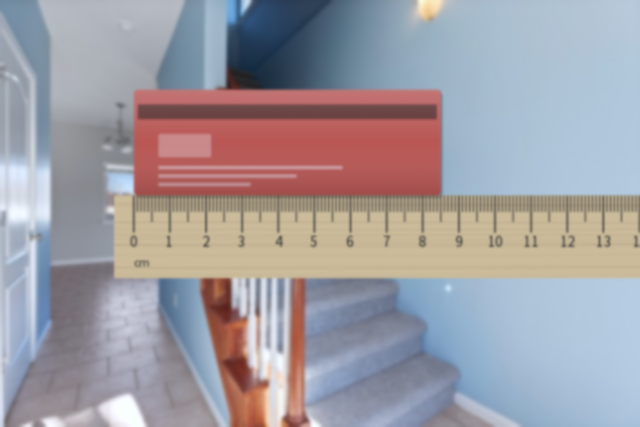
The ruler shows 8.5 cm
